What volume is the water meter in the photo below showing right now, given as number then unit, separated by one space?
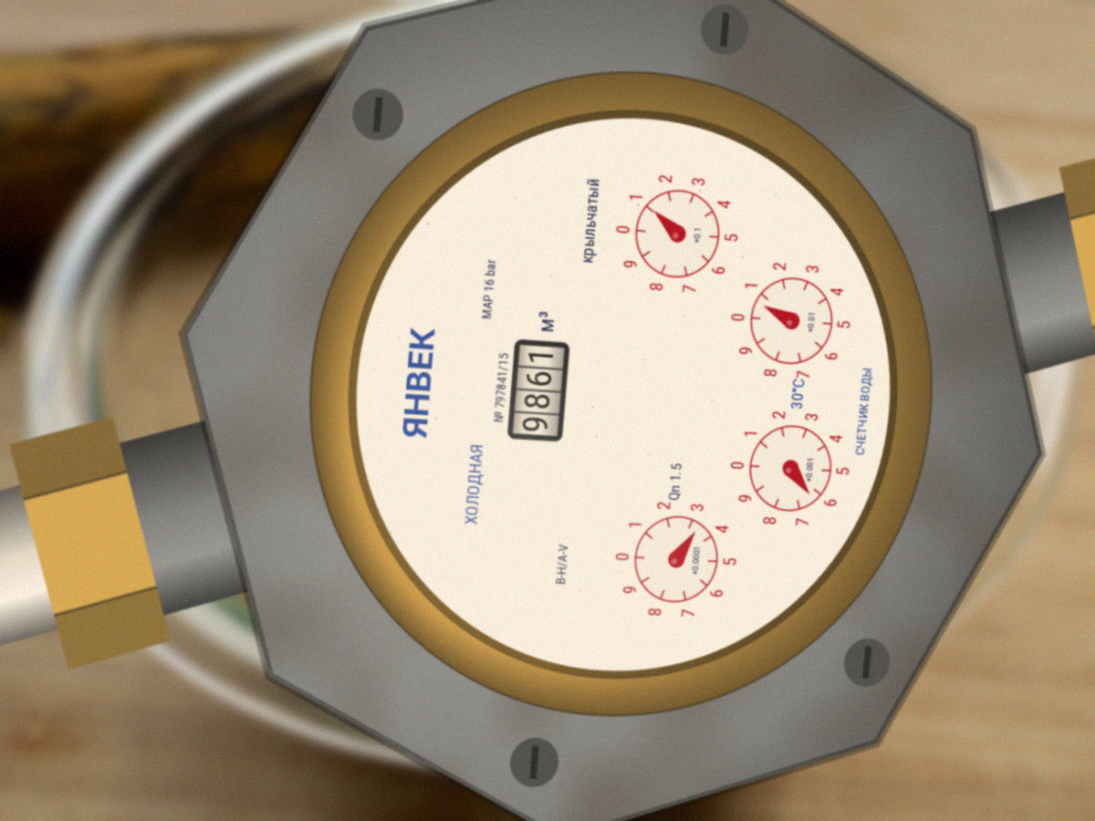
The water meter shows 9861.1063 m³
